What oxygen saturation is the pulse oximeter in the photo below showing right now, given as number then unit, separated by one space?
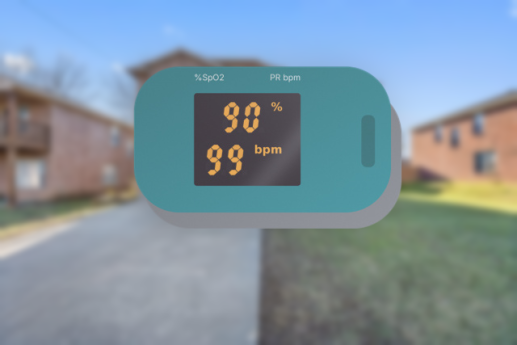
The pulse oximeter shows 90 %
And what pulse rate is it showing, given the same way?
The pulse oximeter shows 99 bpm
